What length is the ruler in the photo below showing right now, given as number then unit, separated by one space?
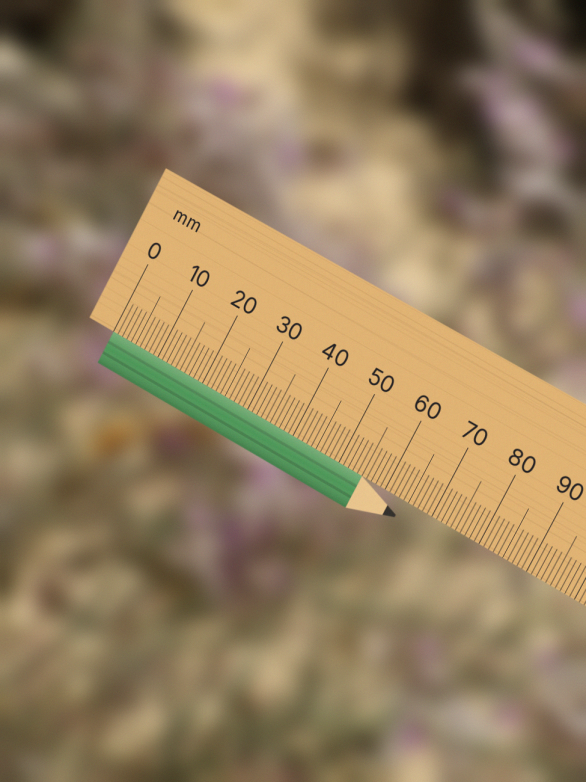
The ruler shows 64 mm
